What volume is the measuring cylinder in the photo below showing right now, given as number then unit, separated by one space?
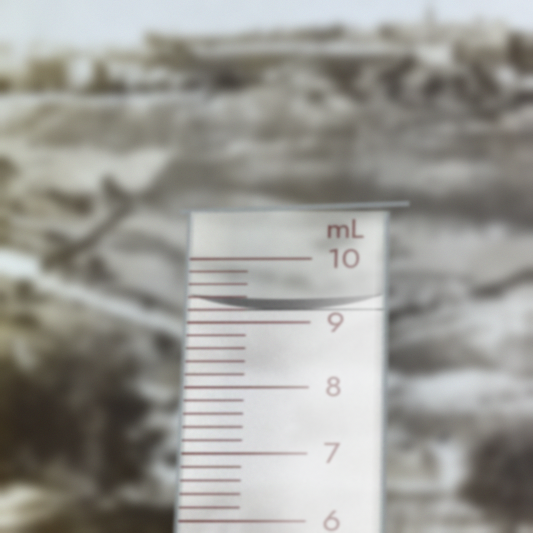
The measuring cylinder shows 9.2 mL
